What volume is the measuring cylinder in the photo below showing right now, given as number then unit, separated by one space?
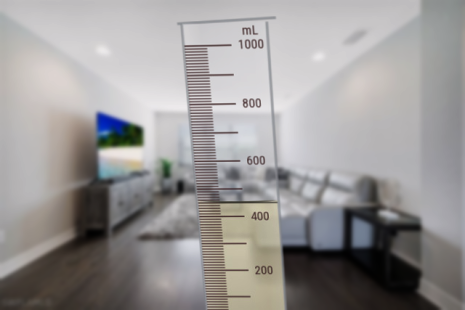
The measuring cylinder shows 450 mL
